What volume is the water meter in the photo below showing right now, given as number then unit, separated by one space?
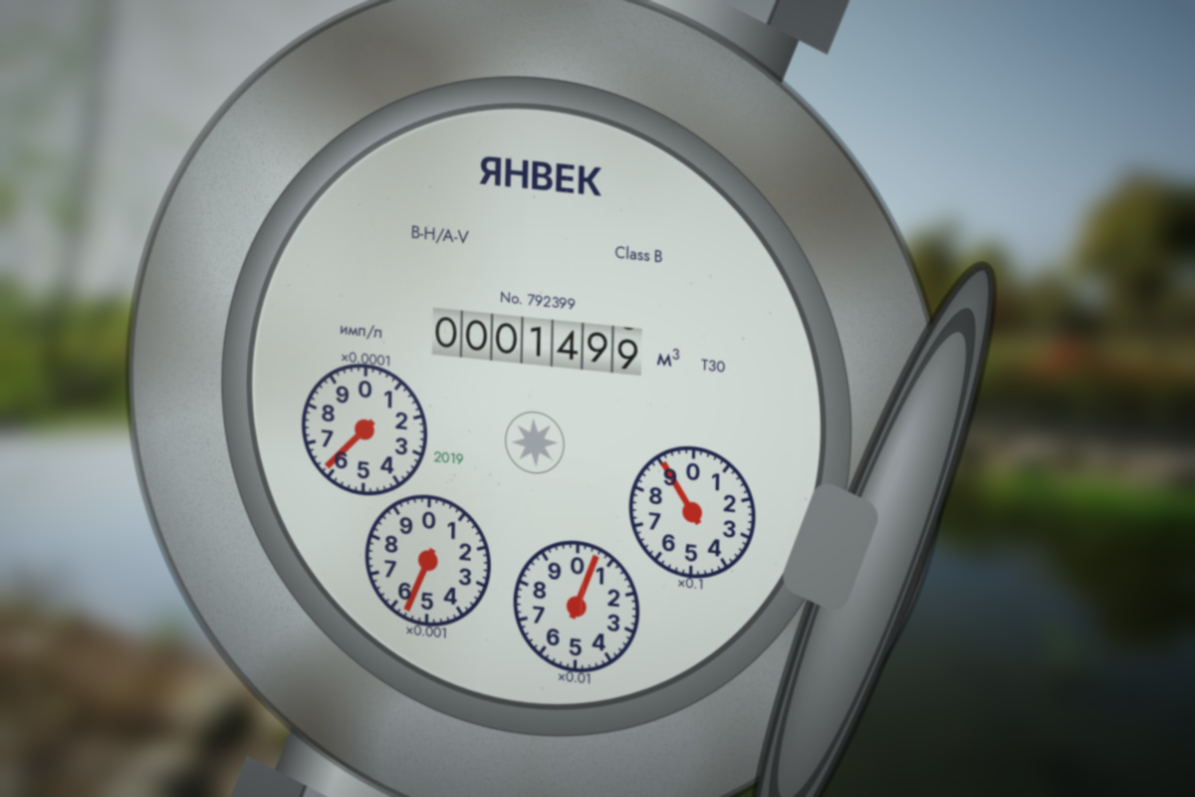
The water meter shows 1498.9056 m³
